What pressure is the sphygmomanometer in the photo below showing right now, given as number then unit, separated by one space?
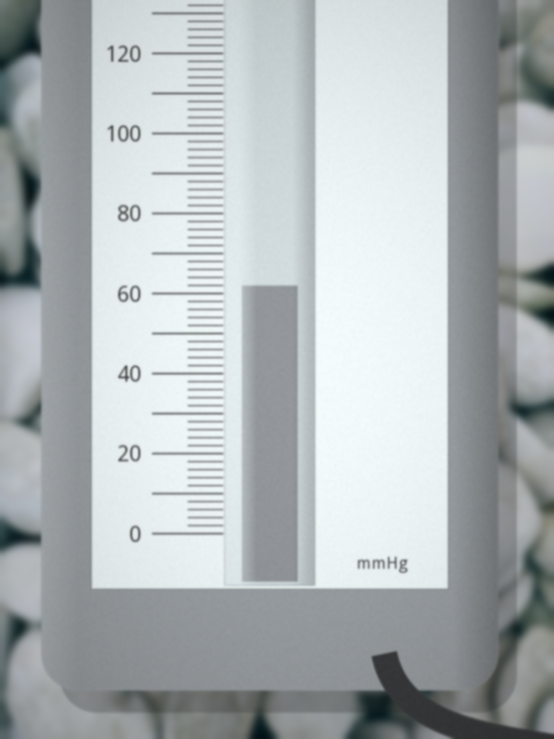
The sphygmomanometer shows 62 mmHg
